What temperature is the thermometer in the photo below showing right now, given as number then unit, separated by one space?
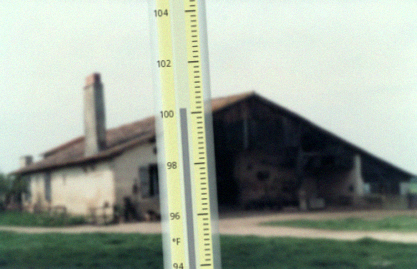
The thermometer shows 100.2 °F
